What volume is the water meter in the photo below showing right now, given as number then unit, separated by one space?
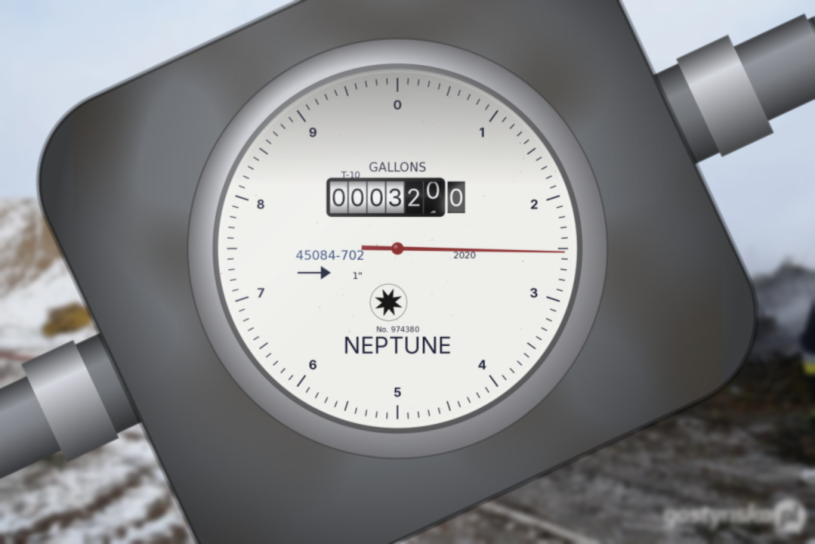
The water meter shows 3202.5 gal
